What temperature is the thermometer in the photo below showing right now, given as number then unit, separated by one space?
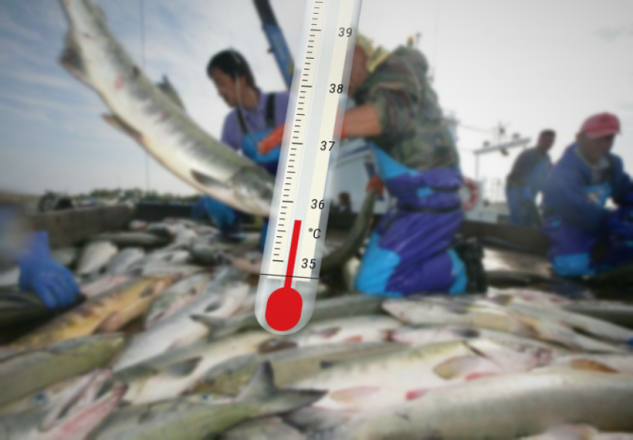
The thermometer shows 35.7 °C
